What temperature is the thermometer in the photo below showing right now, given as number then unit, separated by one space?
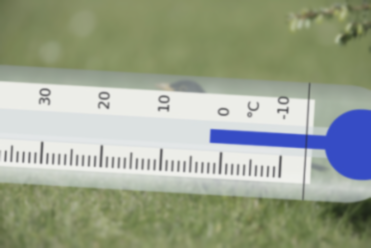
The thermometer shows 2 °C
